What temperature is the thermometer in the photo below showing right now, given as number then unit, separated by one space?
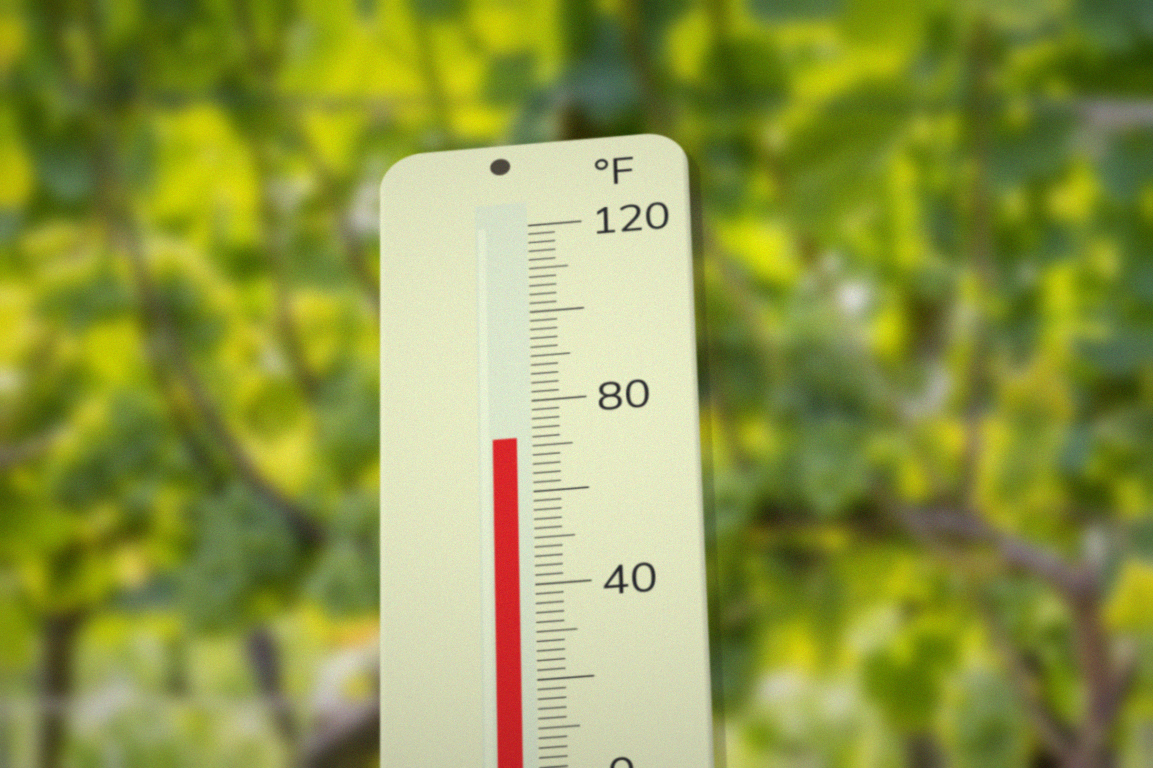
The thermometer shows 72 °F
